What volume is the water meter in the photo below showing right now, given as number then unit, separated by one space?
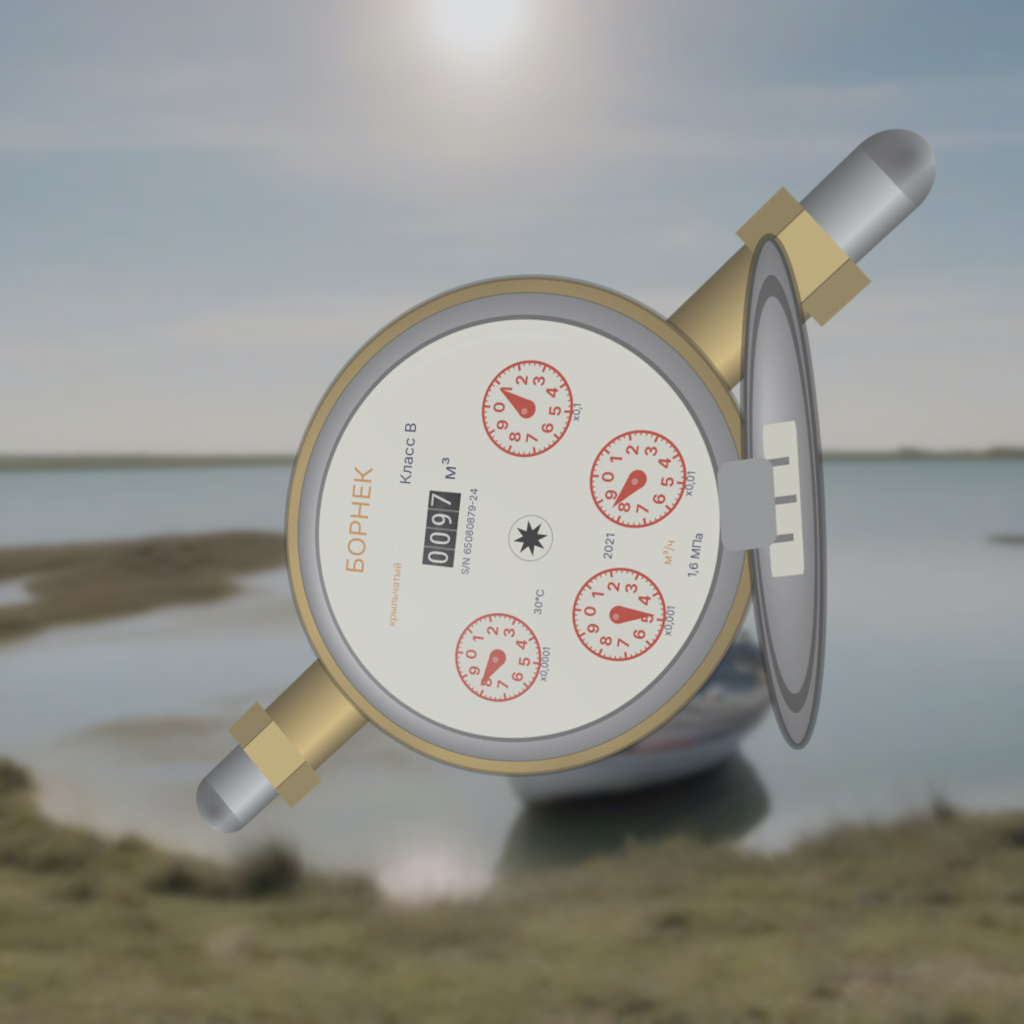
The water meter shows 97.0848 m³
